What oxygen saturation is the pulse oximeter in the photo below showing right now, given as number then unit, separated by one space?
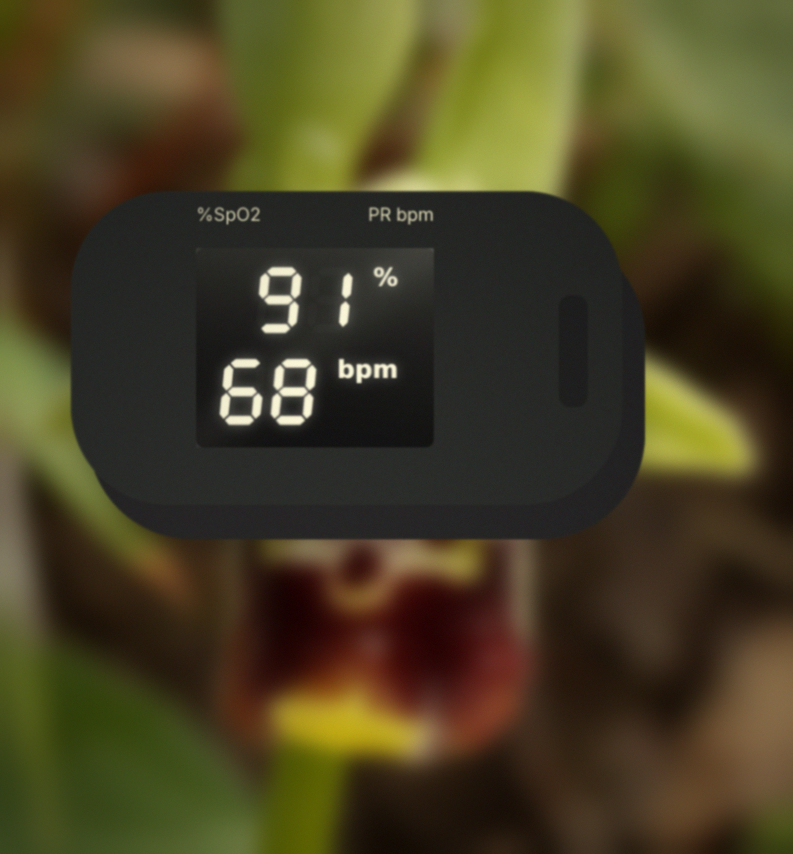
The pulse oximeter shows 91 %
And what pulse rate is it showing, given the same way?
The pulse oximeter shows 68 bpm
